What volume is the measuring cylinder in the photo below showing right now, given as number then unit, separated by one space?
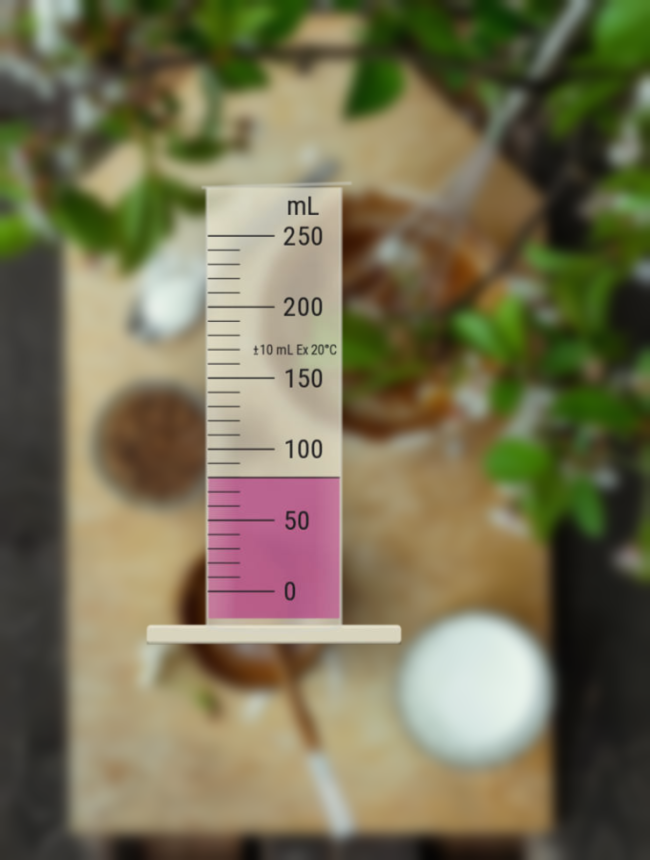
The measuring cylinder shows 80 mL
